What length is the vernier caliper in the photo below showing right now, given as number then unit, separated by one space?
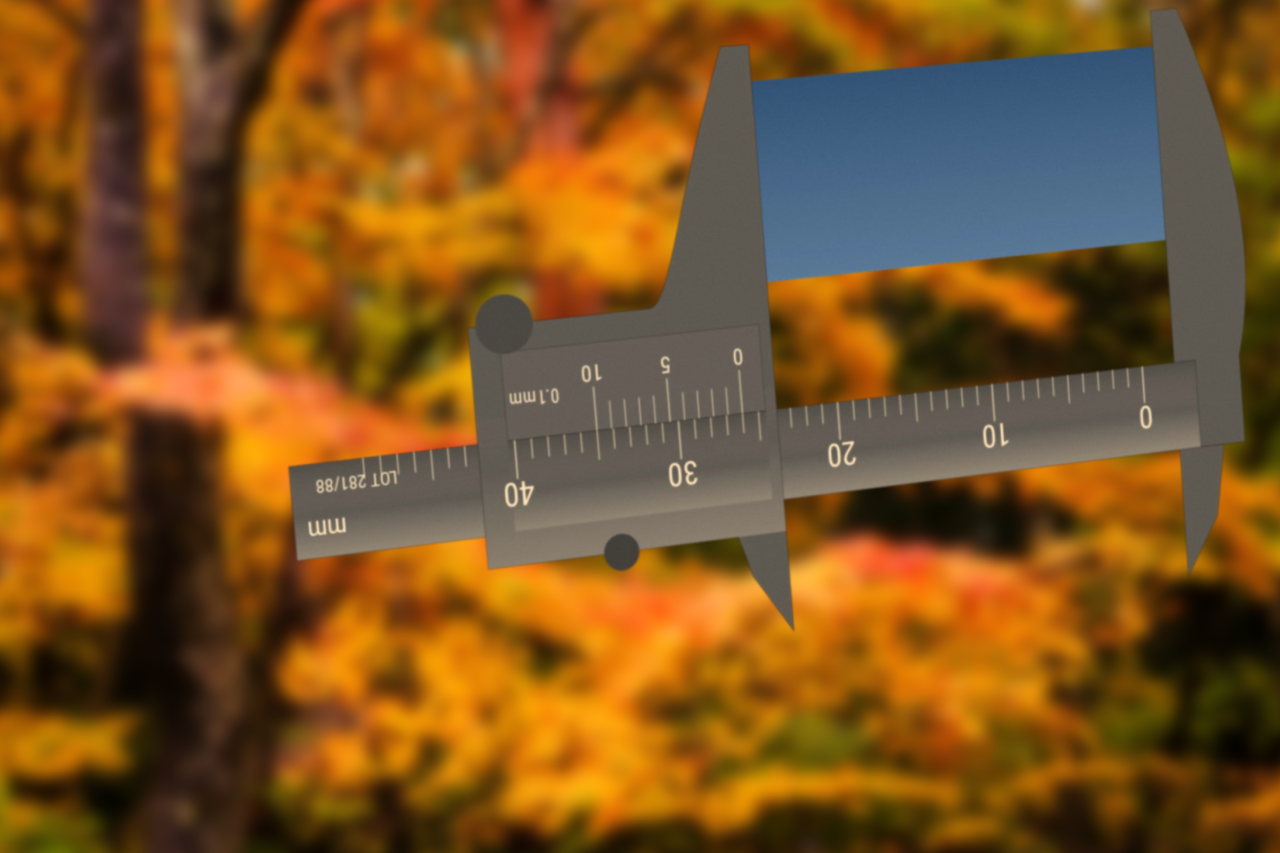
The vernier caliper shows 26.0 mm
